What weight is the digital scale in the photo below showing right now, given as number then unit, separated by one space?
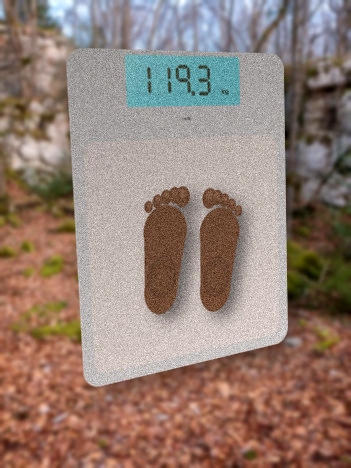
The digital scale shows 119.3 kg
